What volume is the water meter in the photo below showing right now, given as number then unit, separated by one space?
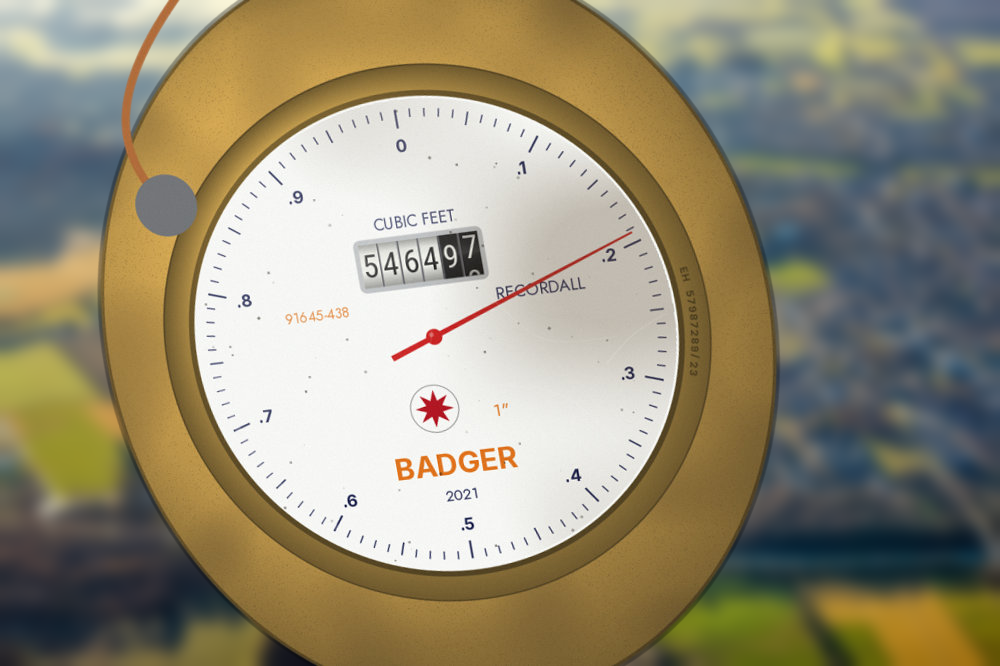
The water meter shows 546497.19 ft³
